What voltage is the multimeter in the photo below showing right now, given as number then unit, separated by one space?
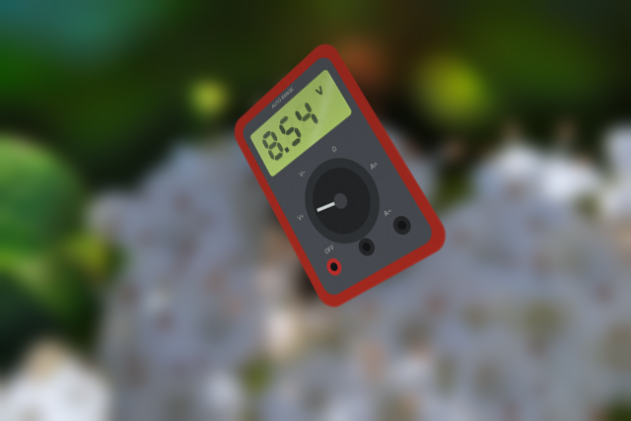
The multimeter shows 8.54 V
